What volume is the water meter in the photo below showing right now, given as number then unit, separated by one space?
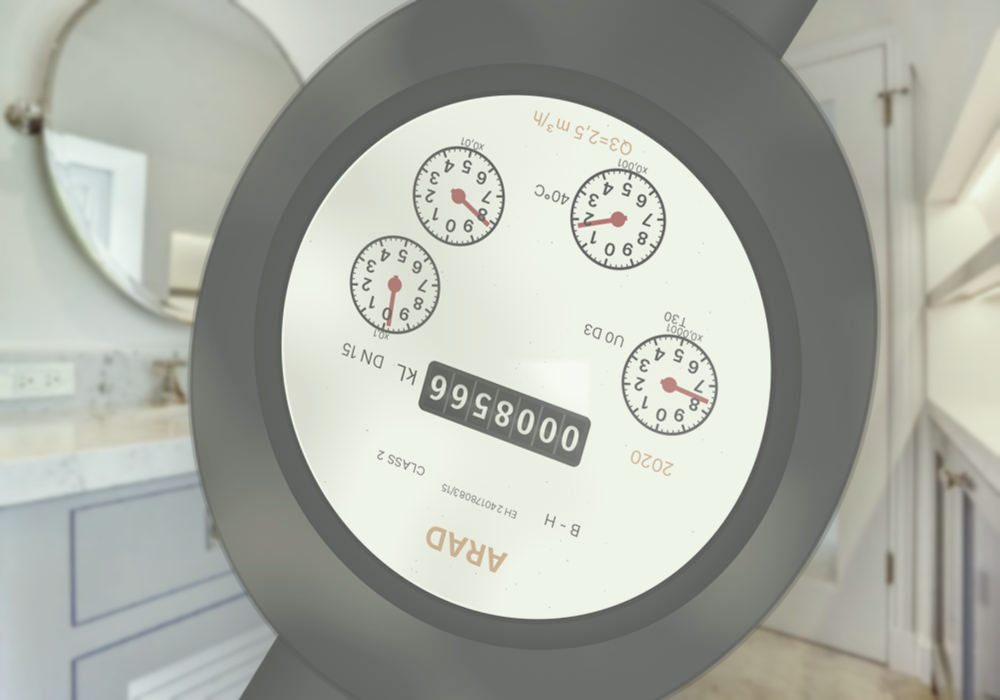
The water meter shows 8565.9817 kL
